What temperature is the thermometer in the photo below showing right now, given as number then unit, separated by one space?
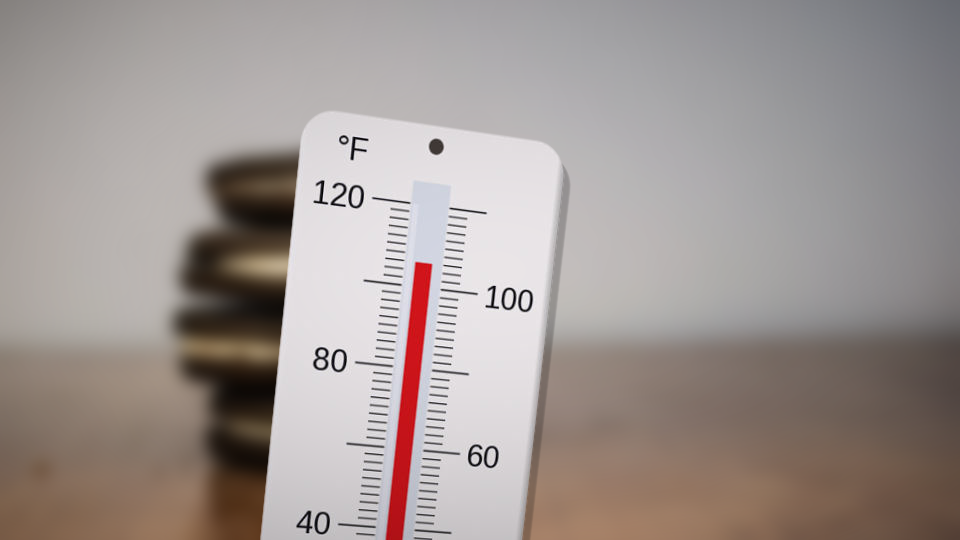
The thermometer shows 106 °F
